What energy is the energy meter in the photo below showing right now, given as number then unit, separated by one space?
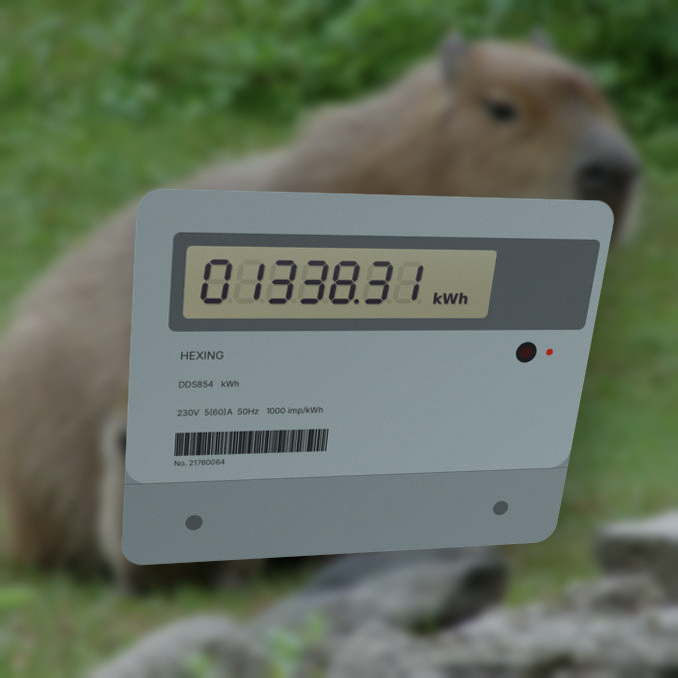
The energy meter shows 1338.31 kWh
